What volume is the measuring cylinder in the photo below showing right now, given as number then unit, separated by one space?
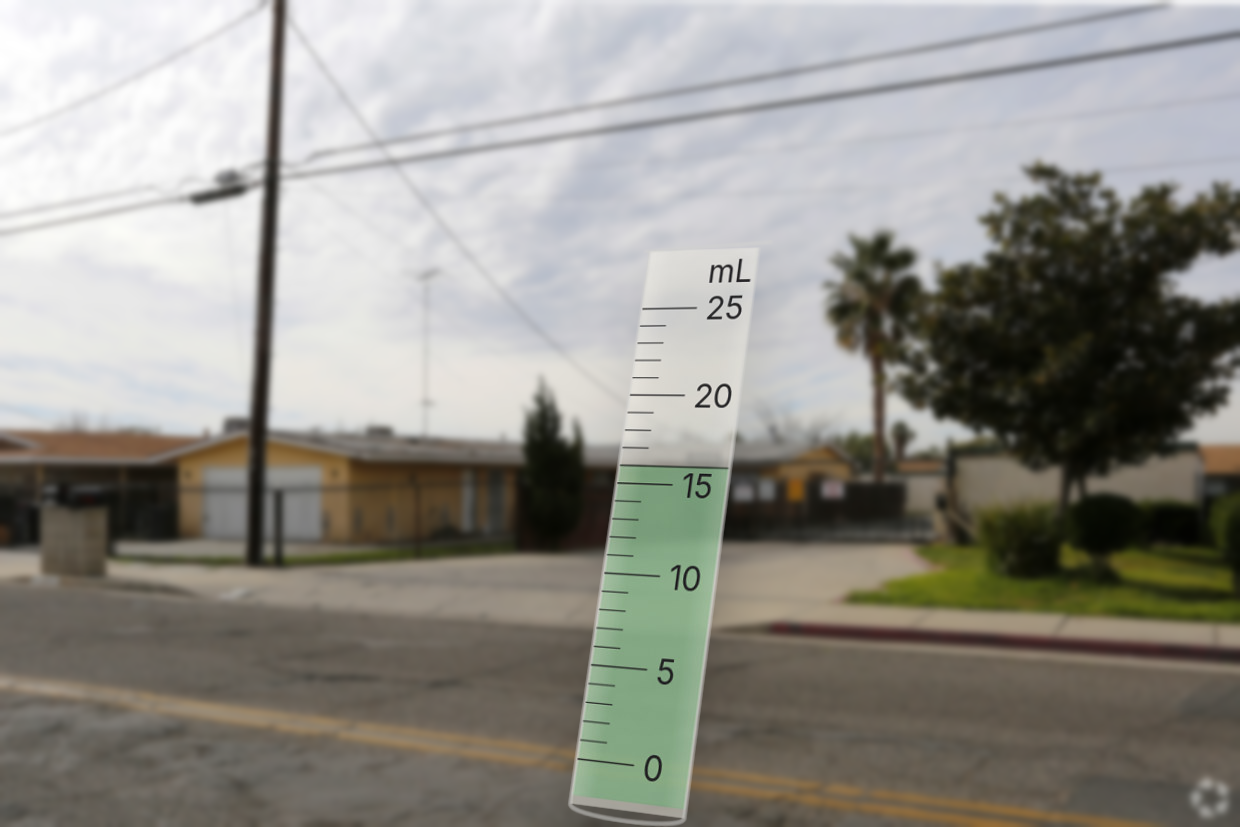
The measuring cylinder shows 16 mL
